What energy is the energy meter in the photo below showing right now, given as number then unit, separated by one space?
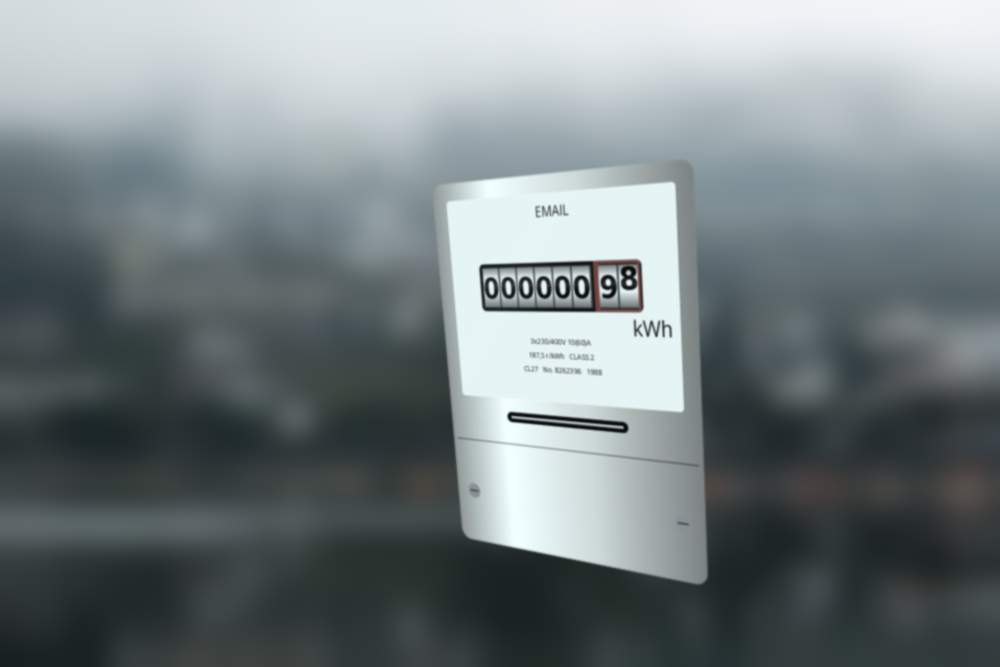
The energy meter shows 0.98 kWh
